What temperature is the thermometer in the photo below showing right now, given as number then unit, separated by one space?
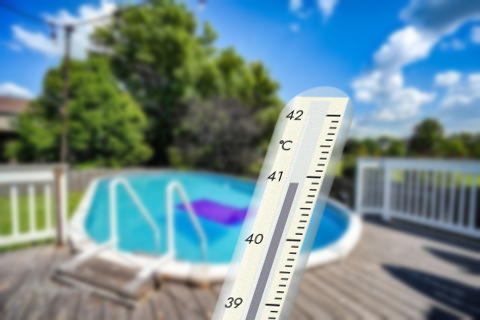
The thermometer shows 40.9 °C
